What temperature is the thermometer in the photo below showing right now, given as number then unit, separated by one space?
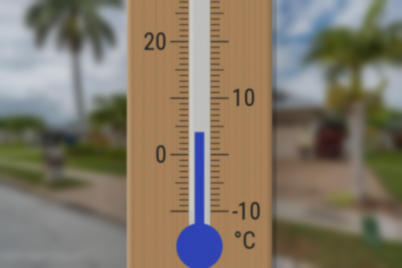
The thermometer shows 4 °C
